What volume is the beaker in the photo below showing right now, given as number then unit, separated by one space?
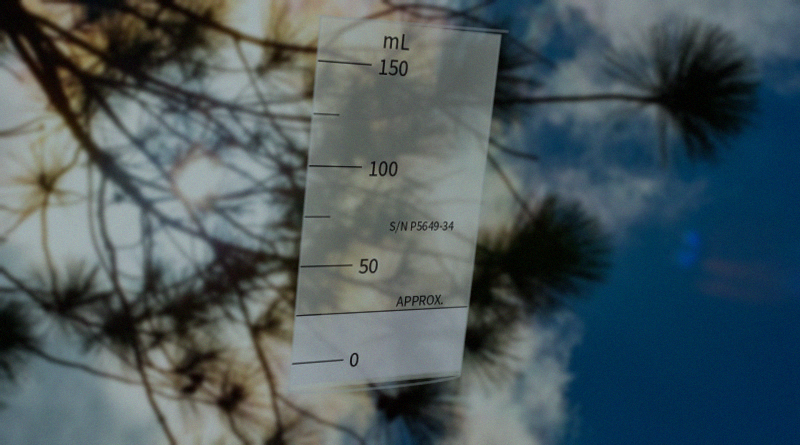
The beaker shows 25 mL
